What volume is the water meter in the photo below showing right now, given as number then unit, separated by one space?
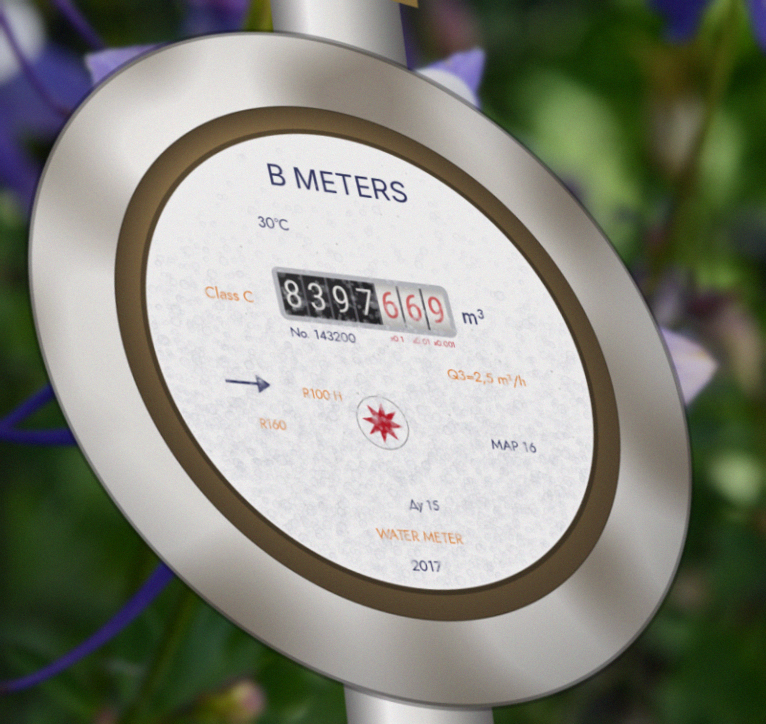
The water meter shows 8397.669 m³
